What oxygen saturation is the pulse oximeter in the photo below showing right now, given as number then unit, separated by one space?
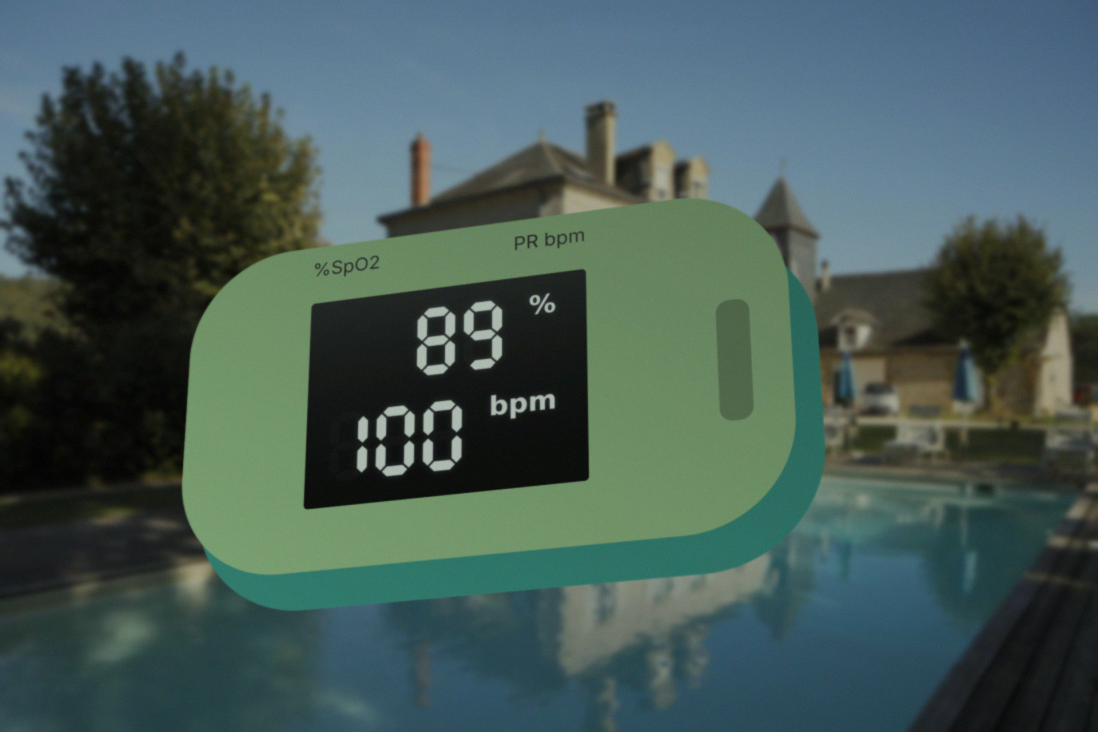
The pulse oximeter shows 89 %
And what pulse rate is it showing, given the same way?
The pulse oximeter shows 100 bpm
